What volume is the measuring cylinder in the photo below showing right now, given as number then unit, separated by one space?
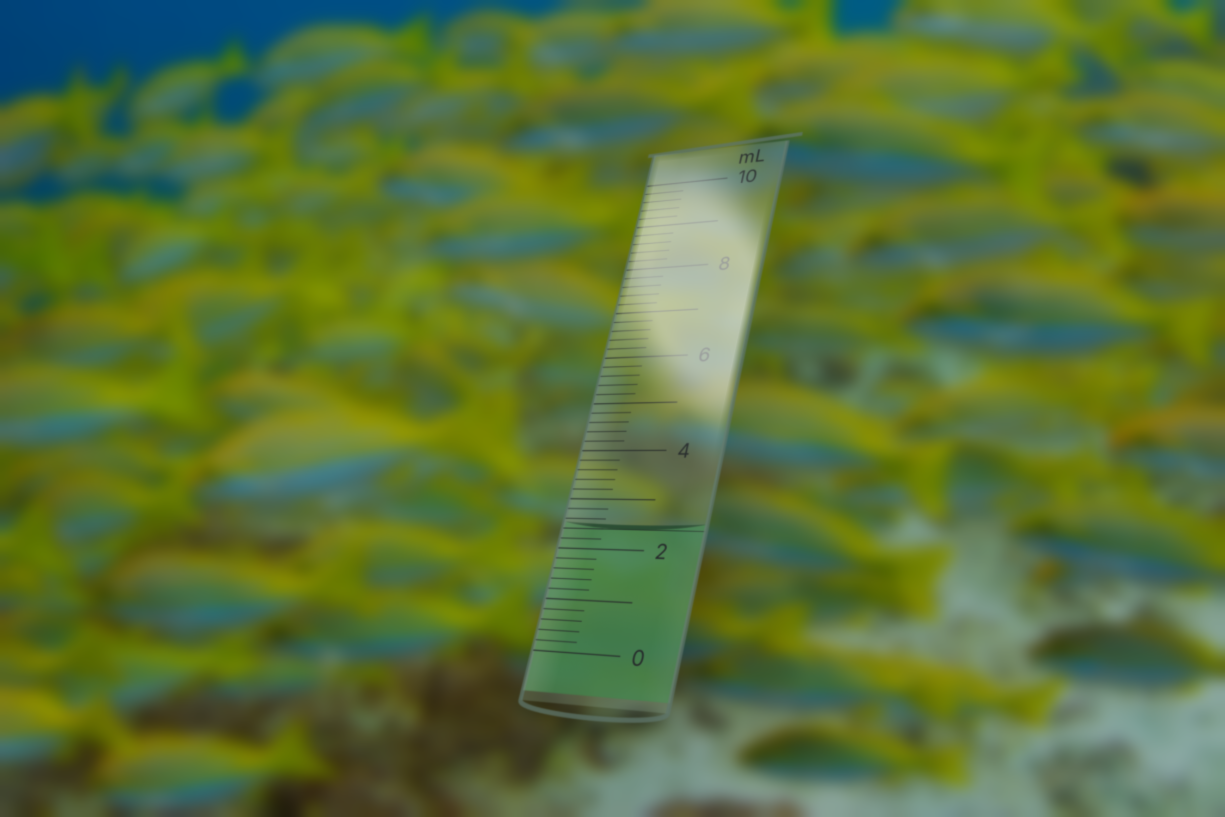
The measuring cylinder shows 2.4 mL
